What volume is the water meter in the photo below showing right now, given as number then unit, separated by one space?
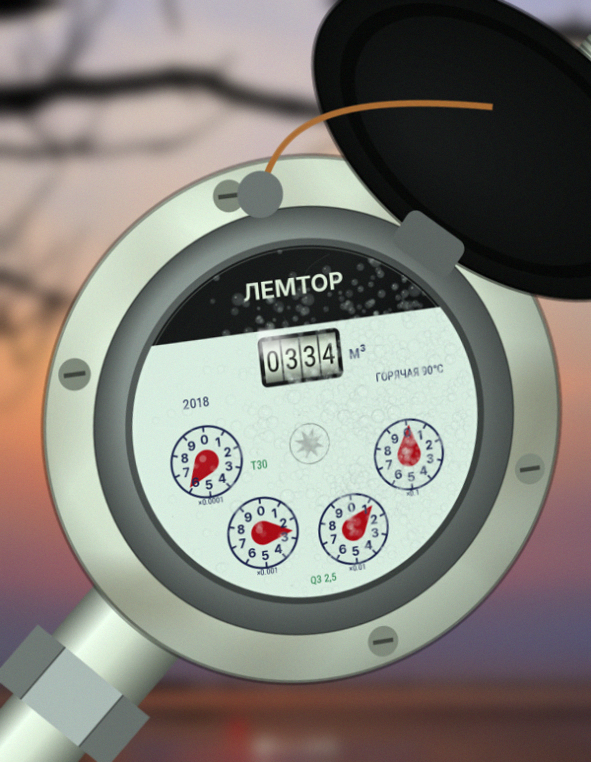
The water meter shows 334.0126 m³
